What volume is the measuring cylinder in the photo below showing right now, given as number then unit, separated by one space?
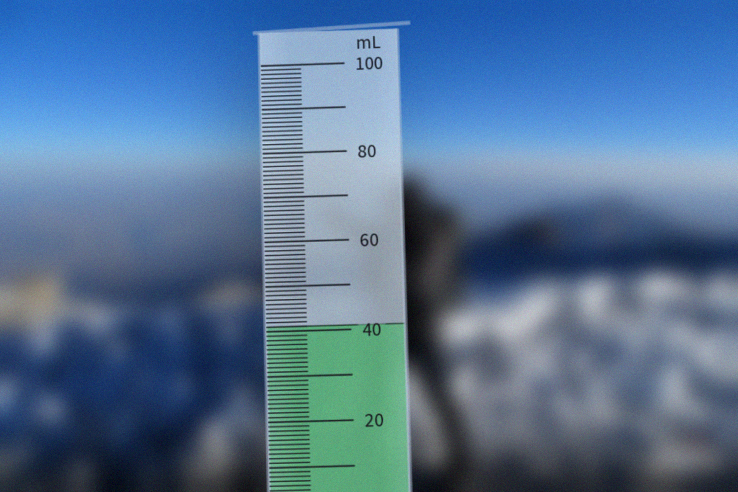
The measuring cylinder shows 41 mL
